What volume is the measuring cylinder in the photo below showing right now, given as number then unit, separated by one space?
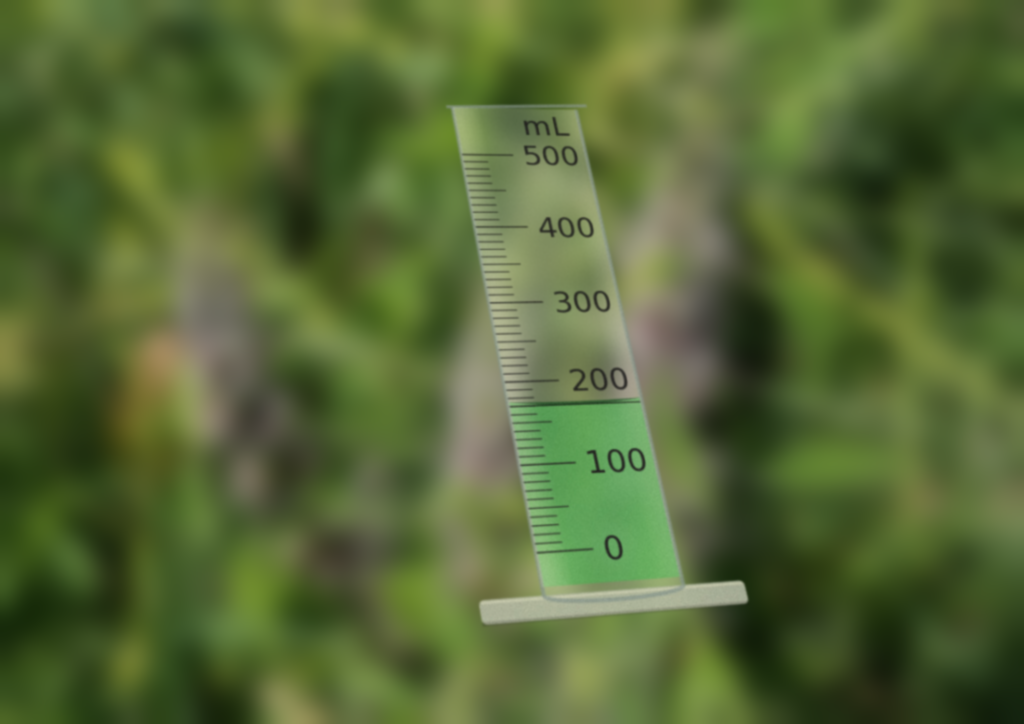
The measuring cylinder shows 170 mL
